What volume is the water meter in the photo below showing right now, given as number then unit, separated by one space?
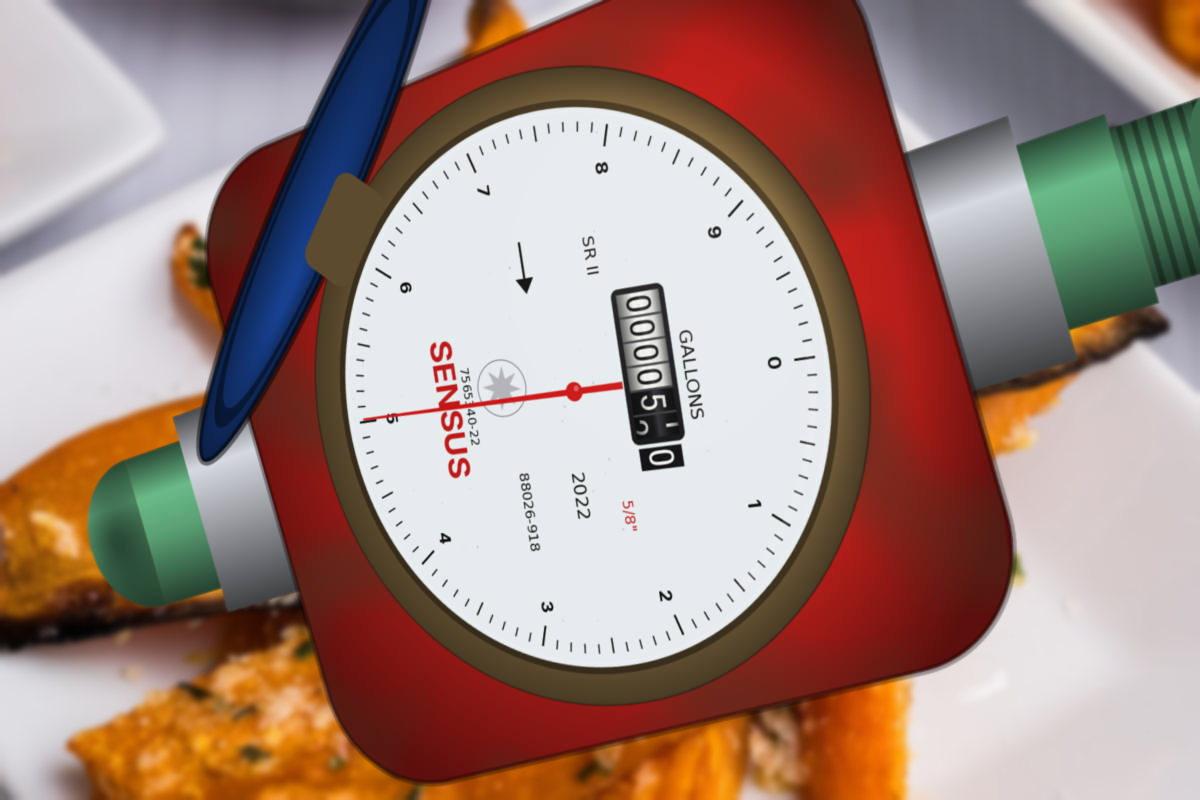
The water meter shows 515.0 gal
